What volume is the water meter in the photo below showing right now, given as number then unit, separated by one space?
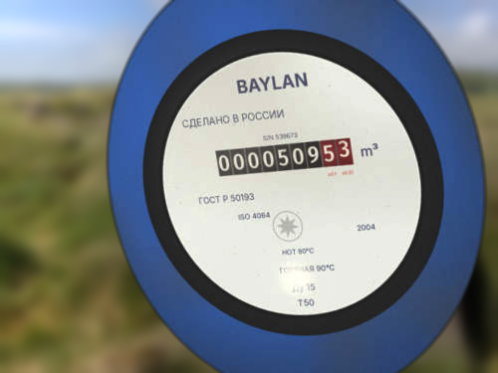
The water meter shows 509.53 m³
